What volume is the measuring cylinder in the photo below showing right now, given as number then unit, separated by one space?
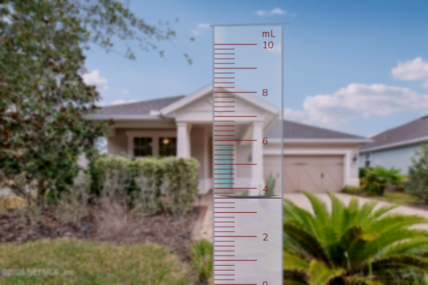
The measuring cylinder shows 3.6 mL
